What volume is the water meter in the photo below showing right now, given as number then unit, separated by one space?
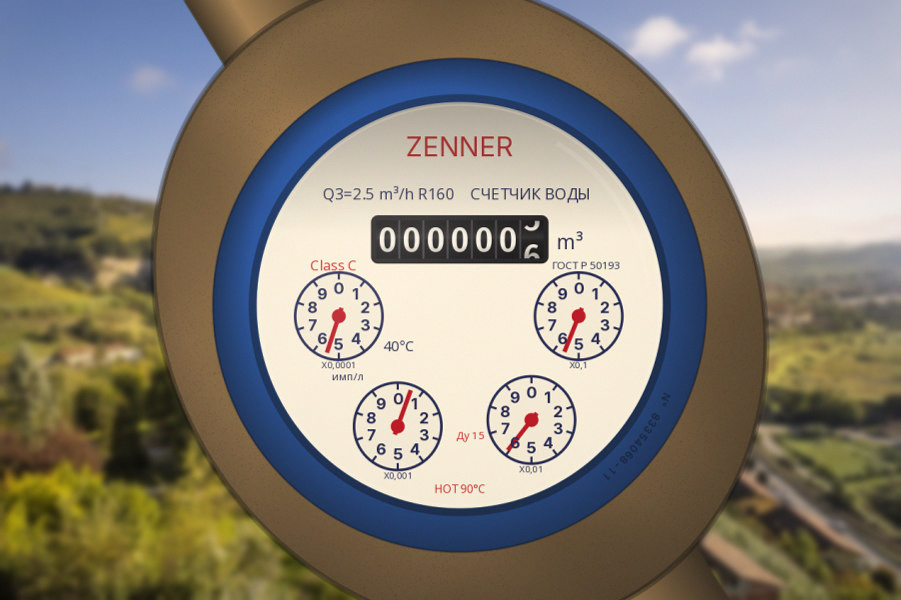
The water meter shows 5.5605 m³
